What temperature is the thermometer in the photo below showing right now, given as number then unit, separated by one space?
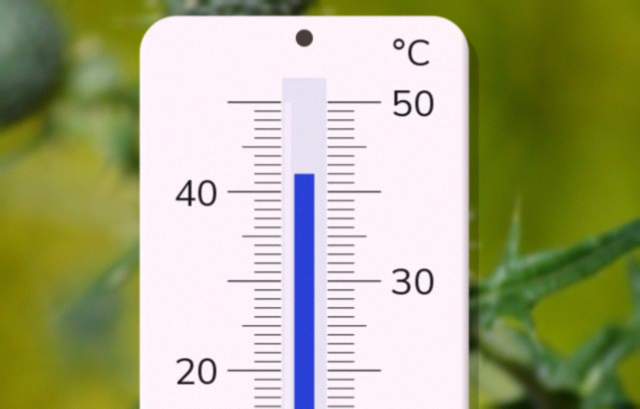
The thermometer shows 42 °C
